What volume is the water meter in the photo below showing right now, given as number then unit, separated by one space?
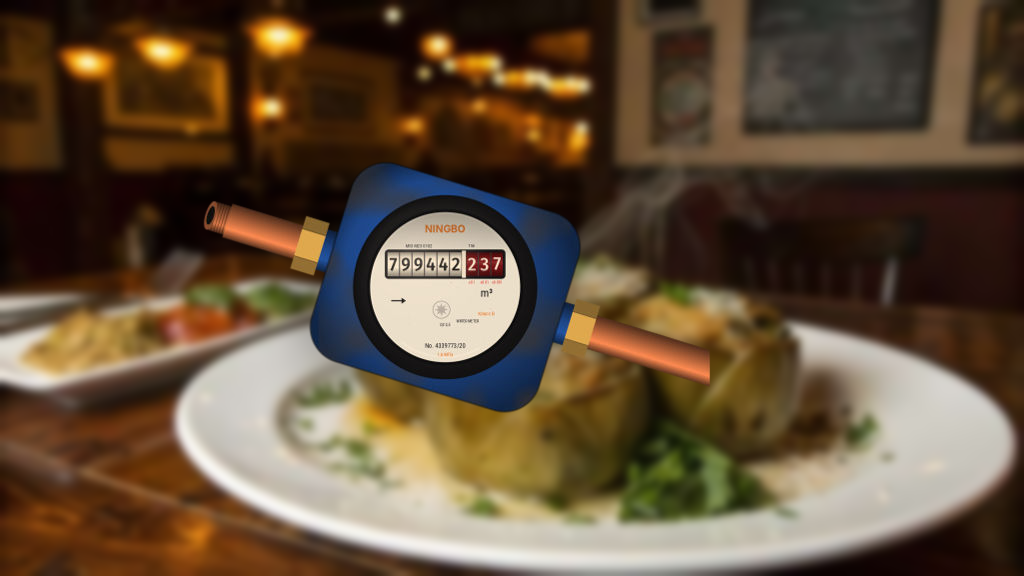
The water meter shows 799442.237 m³
